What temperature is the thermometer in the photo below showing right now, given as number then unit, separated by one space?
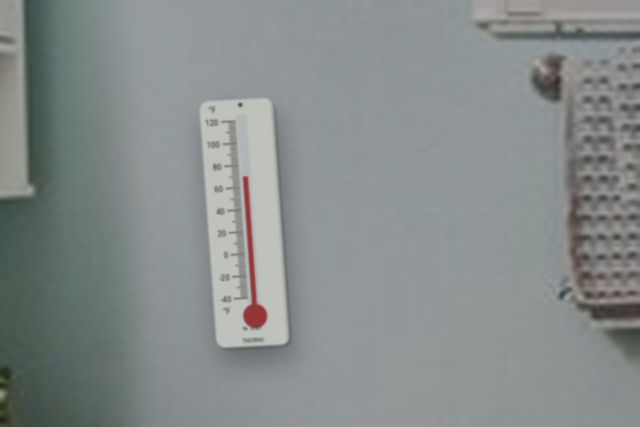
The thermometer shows 70 °F
